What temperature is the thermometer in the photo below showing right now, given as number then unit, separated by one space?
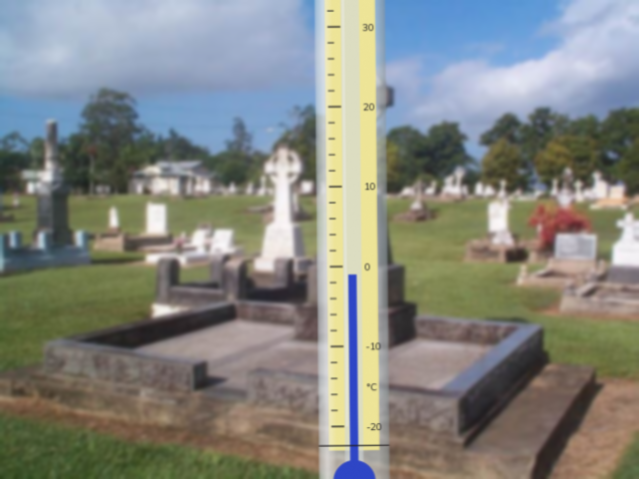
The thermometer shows -1 °C
